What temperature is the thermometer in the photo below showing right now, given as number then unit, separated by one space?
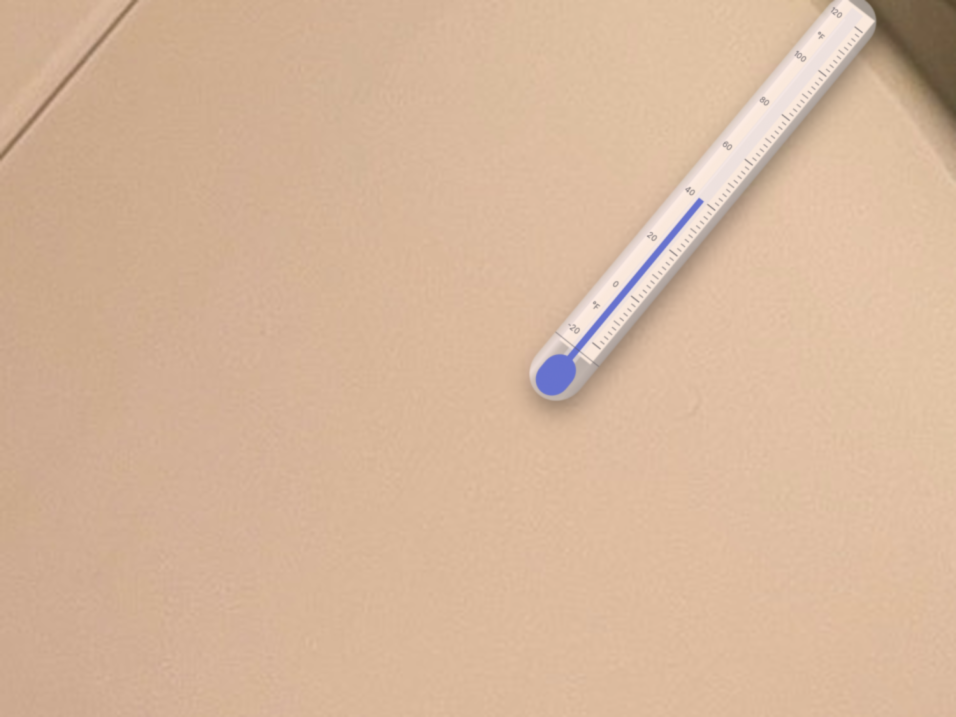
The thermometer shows 40 °F
